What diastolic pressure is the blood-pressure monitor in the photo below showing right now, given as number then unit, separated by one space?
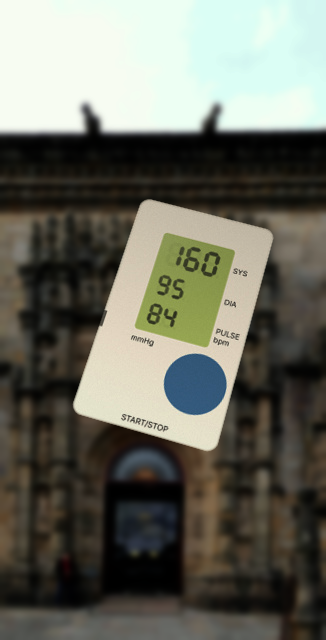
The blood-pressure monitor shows 95 mmHg
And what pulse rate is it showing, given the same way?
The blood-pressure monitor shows 84 bpm
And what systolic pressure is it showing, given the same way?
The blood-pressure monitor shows 160 mmHg
